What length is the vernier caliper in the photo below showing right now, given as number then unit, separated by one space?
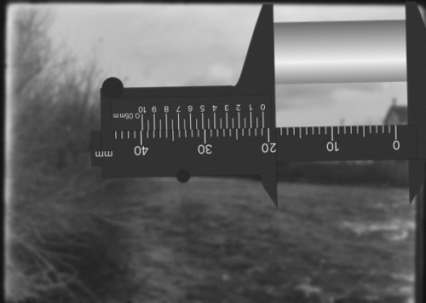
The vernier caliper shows 20.8 mm
